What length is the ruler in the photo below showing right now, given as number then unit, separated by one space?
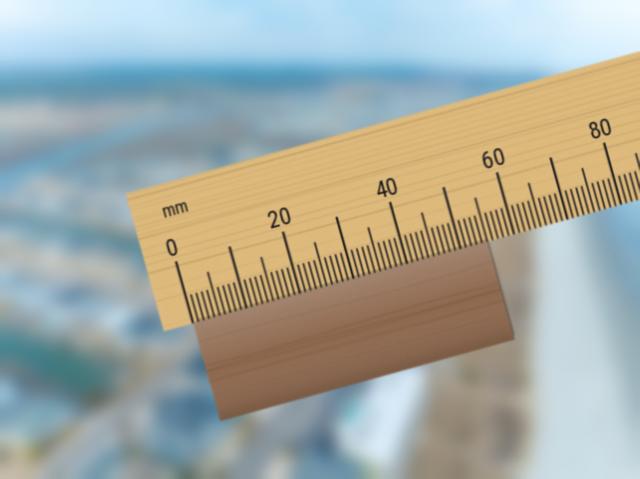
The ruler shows 55 mm
